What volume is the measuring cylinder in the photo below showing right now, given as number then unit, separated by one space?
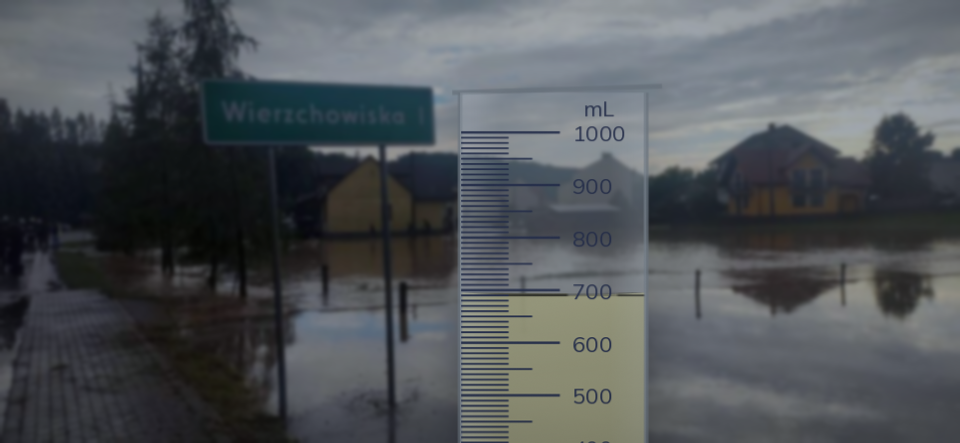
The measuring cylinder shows 690 mL
